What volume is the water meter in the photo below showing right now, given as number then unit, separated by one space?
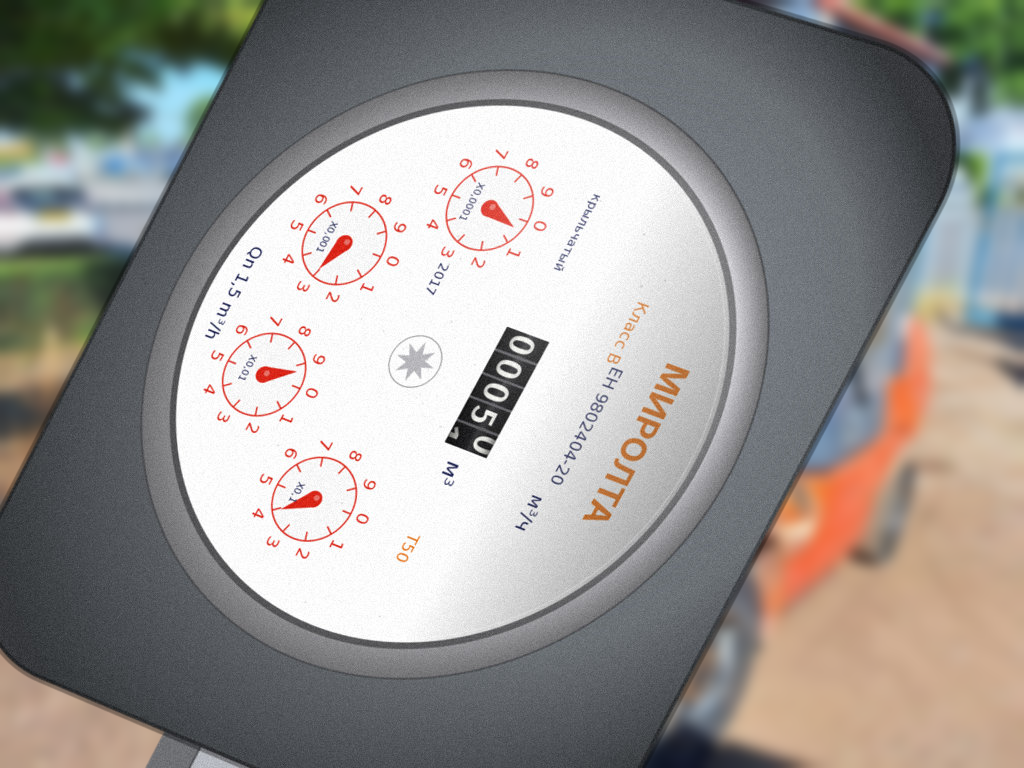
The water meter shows 50.3930 m³
